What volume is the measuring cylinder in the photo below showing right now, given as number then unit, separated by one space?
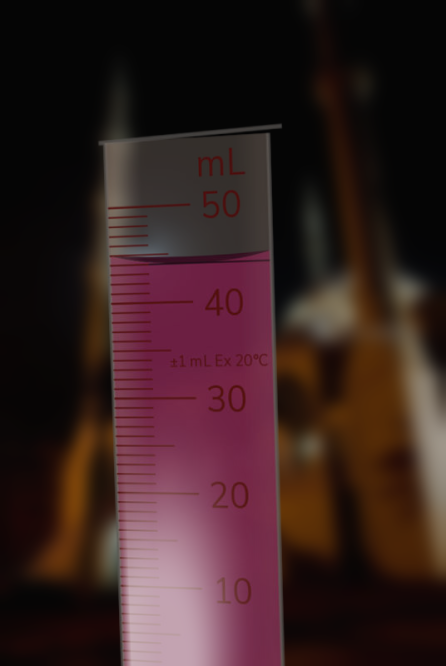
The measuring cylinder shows 44 mL
